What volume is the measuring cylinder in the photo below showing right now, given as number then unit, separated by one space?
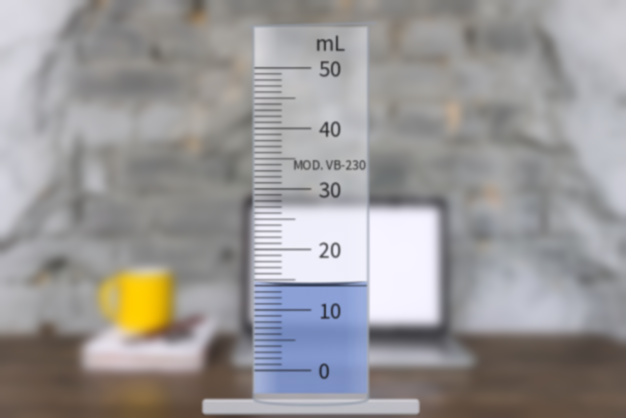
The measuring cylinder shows 14 mL
